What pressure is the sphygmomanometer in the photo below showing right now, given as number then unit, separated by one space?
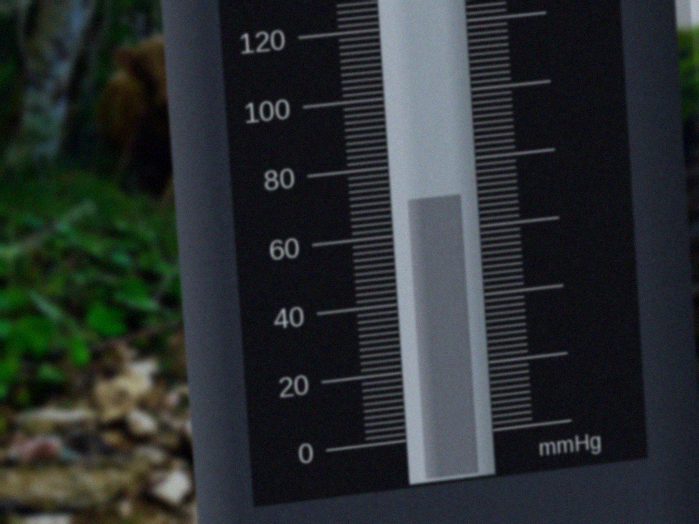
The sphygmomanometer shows 70 mmHg
